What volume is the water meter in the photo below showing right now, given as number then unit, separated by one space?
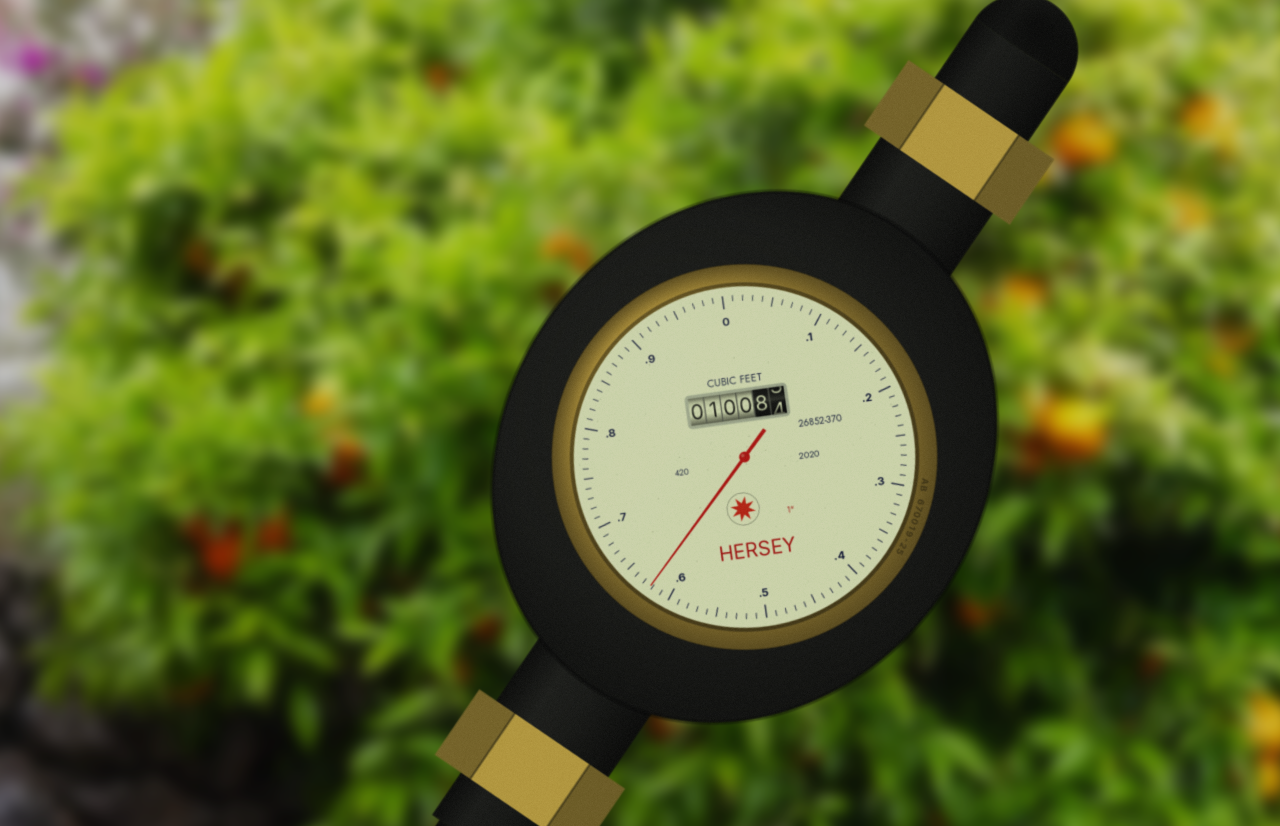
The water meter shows 10083.62 ft³
